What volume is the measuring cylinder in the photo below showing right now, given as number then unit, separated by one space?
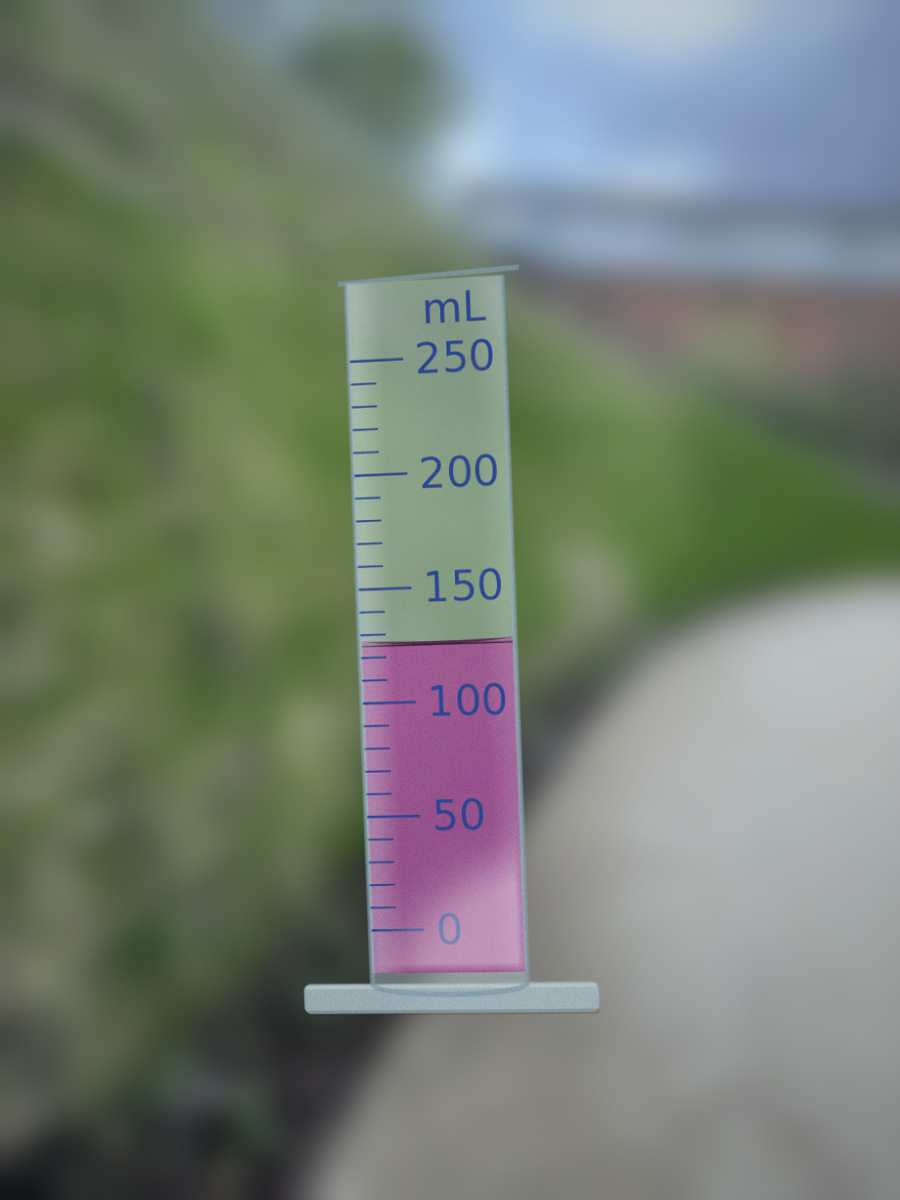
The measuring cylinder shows 125 mL
